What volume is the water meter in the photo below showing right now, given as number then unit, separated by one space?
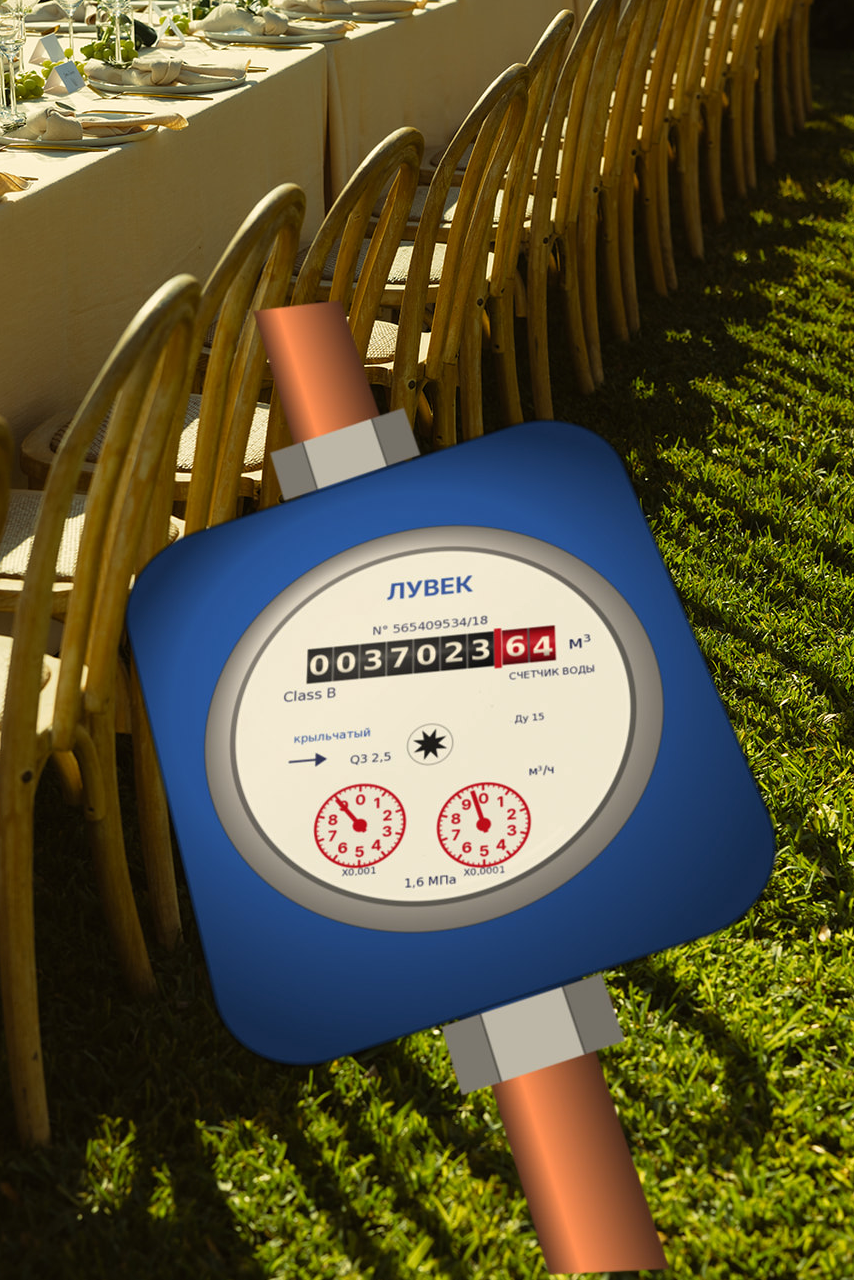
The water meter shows 37023.6389 m³
